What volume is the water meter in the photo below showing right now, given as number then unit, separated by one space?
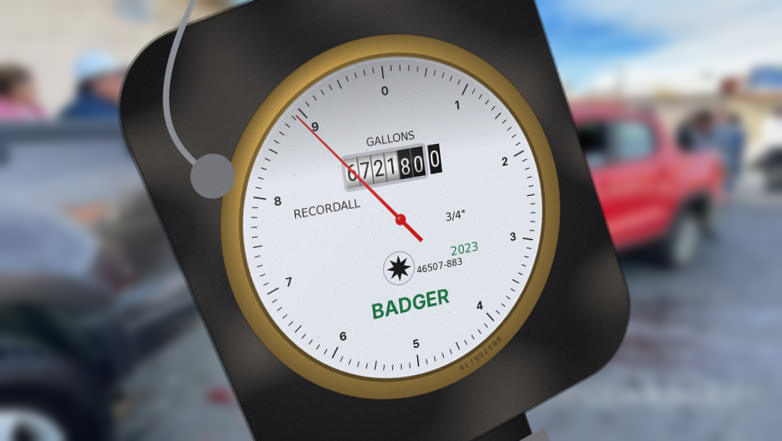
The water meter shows 6721798.9 gal
